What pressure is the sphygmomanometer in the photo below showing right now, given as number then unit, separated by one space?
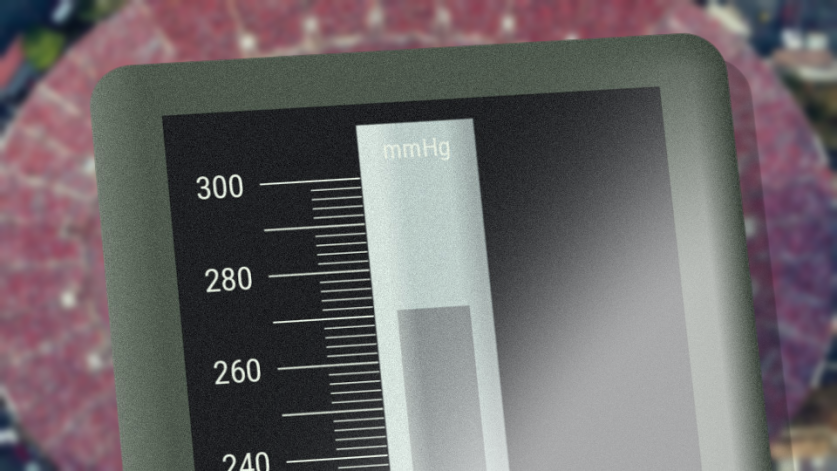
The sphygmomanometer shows 271 mmHg
